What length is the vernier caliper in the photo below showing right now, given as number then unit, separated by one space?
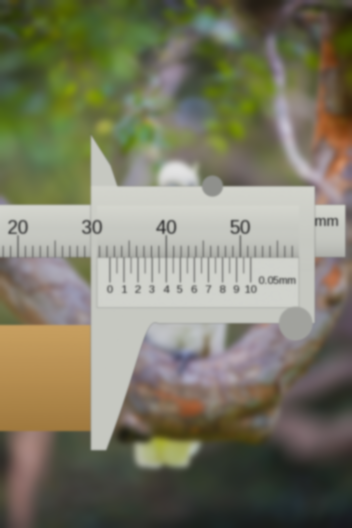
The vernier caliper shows 32.4 mm
